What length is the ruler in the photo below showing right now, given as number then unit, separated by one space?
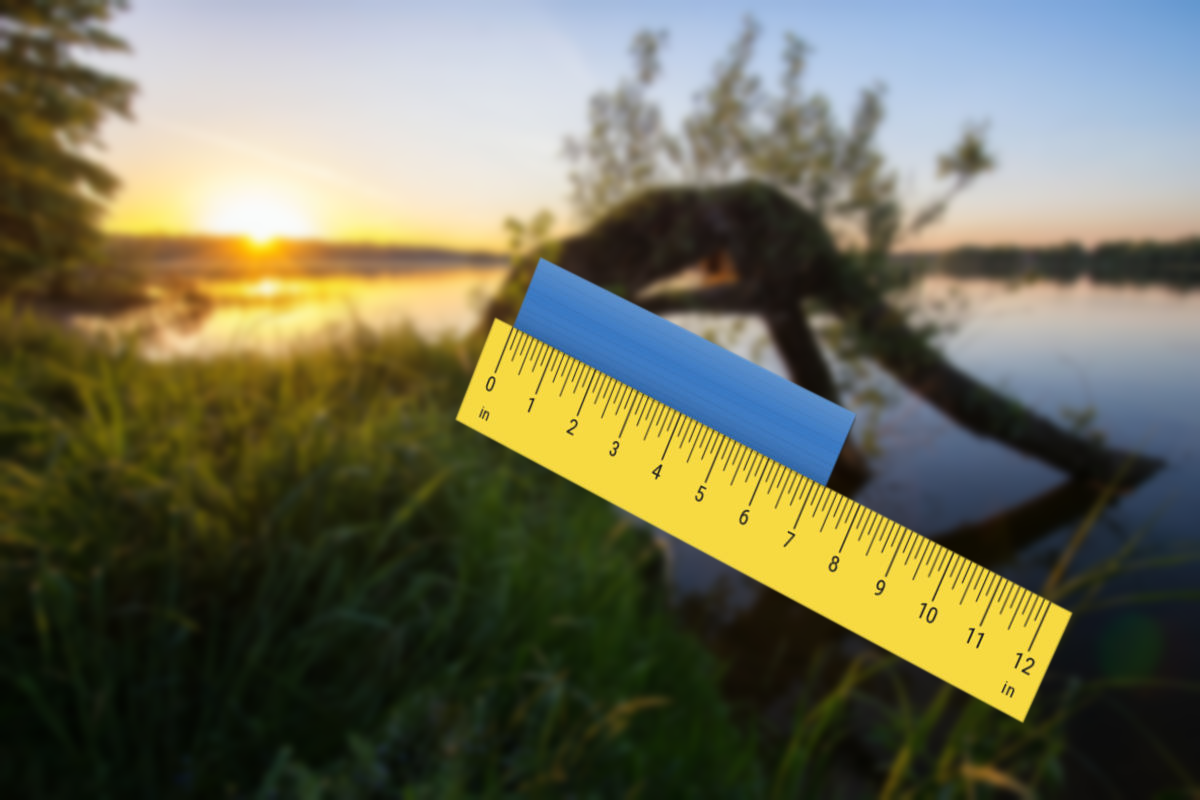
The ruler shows 7.25 in
